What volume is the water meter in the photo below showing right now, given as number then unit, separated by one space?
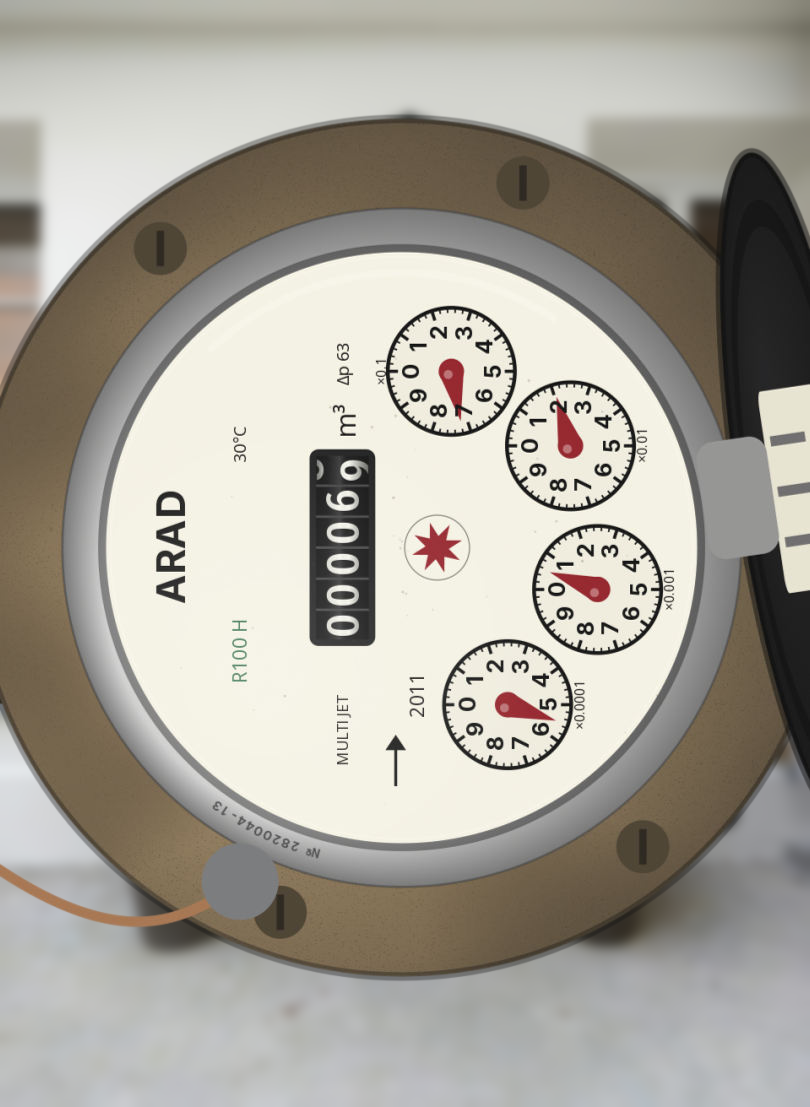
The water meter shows 68.7205 m³
